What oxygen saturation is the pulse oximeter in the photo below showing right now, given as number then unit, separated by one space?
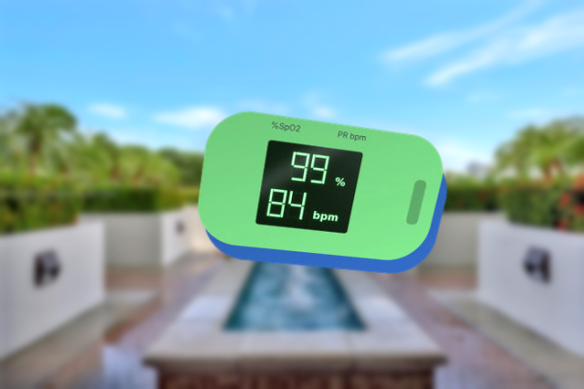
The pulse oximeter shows 99 %
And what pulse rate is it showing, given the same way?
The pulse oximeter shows 84 bpm
